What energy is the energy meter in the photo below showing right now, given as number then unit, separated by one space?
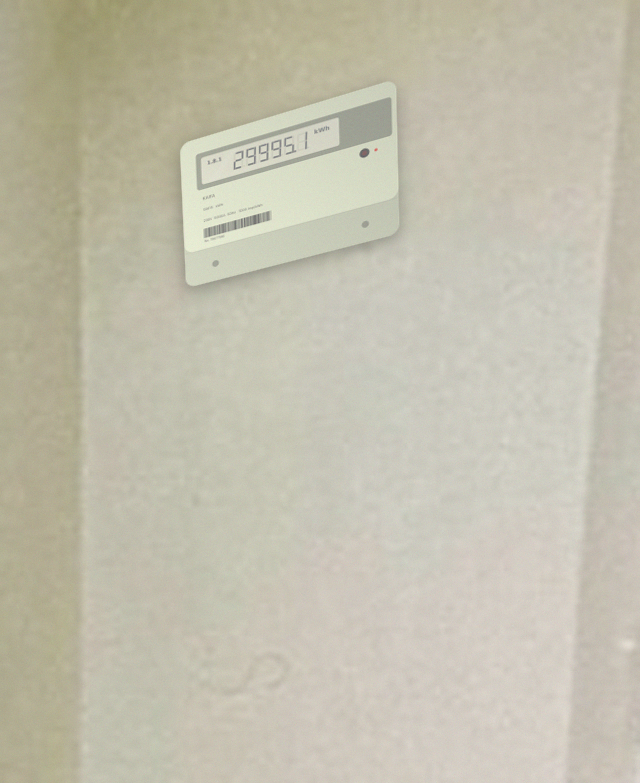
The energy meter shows 29995.1 kWh
